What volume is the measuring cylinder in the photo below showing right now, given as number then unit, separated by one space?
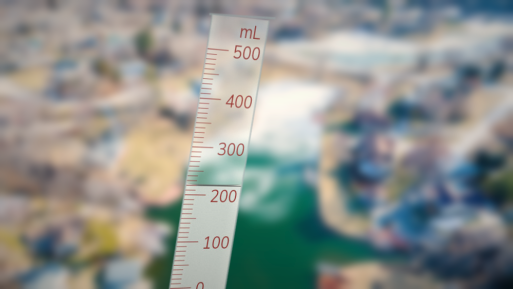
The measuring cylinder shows 220 mL
